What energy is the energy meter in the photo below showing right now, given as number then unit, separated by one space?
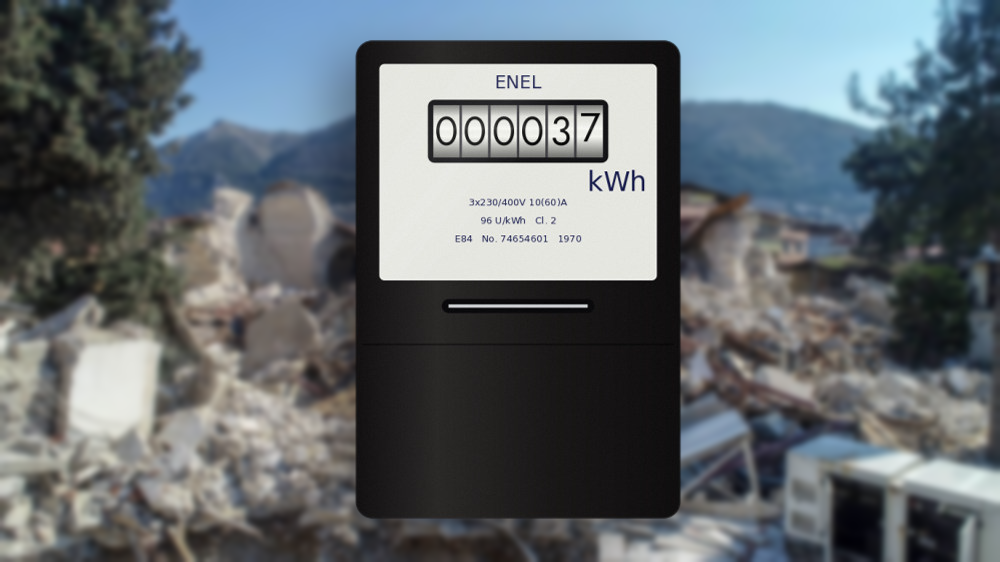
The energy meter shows 37 kWh
